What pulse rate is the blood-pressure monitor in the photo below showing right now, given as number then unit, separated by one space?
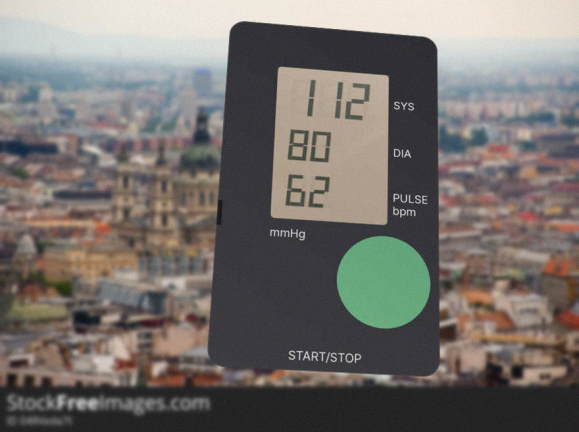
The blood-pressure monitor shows 62 bpm
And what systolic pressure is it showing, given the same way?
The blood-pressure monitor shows 112 mmHg
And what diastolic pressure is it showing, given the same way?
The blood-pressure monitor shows 80 mmHg
